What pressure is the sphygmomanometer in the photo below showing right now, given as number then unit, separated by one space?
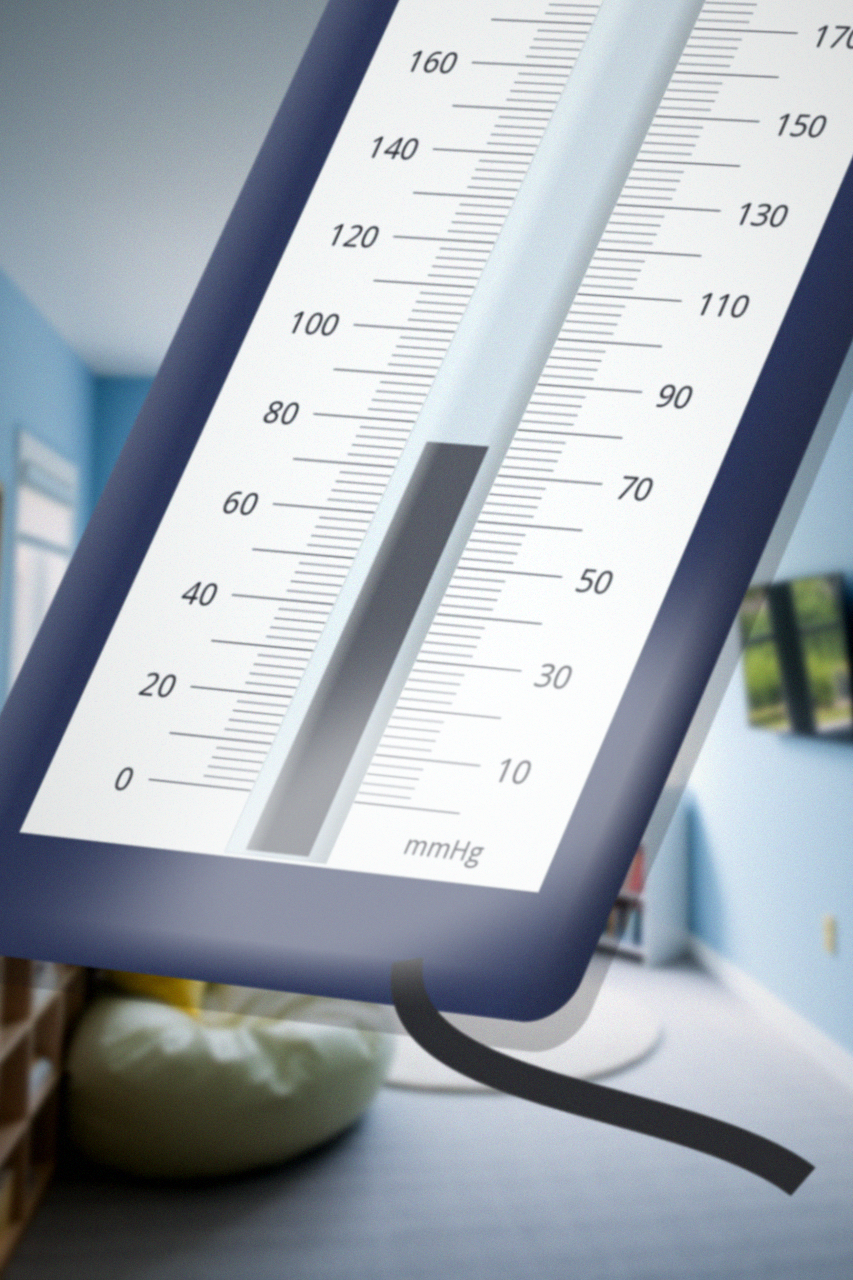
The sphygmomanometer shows 76 mmHg
